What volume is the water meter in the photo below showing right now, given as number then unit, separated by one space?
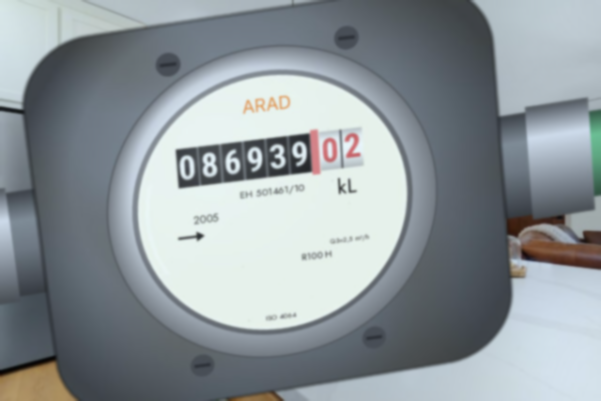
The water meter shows 86939.02 kL
